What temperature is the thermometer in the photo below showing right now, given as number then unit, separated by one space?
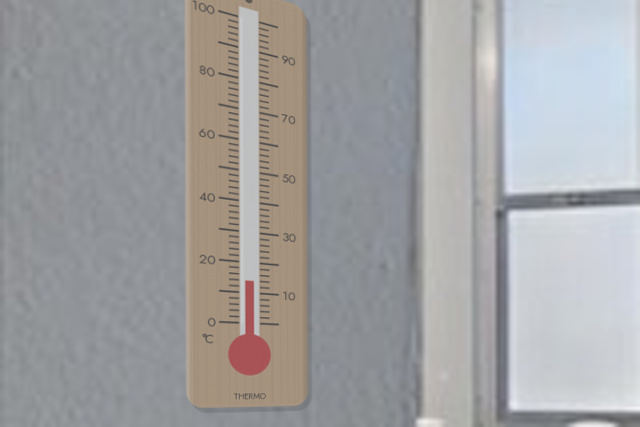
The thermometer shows 14 °C
